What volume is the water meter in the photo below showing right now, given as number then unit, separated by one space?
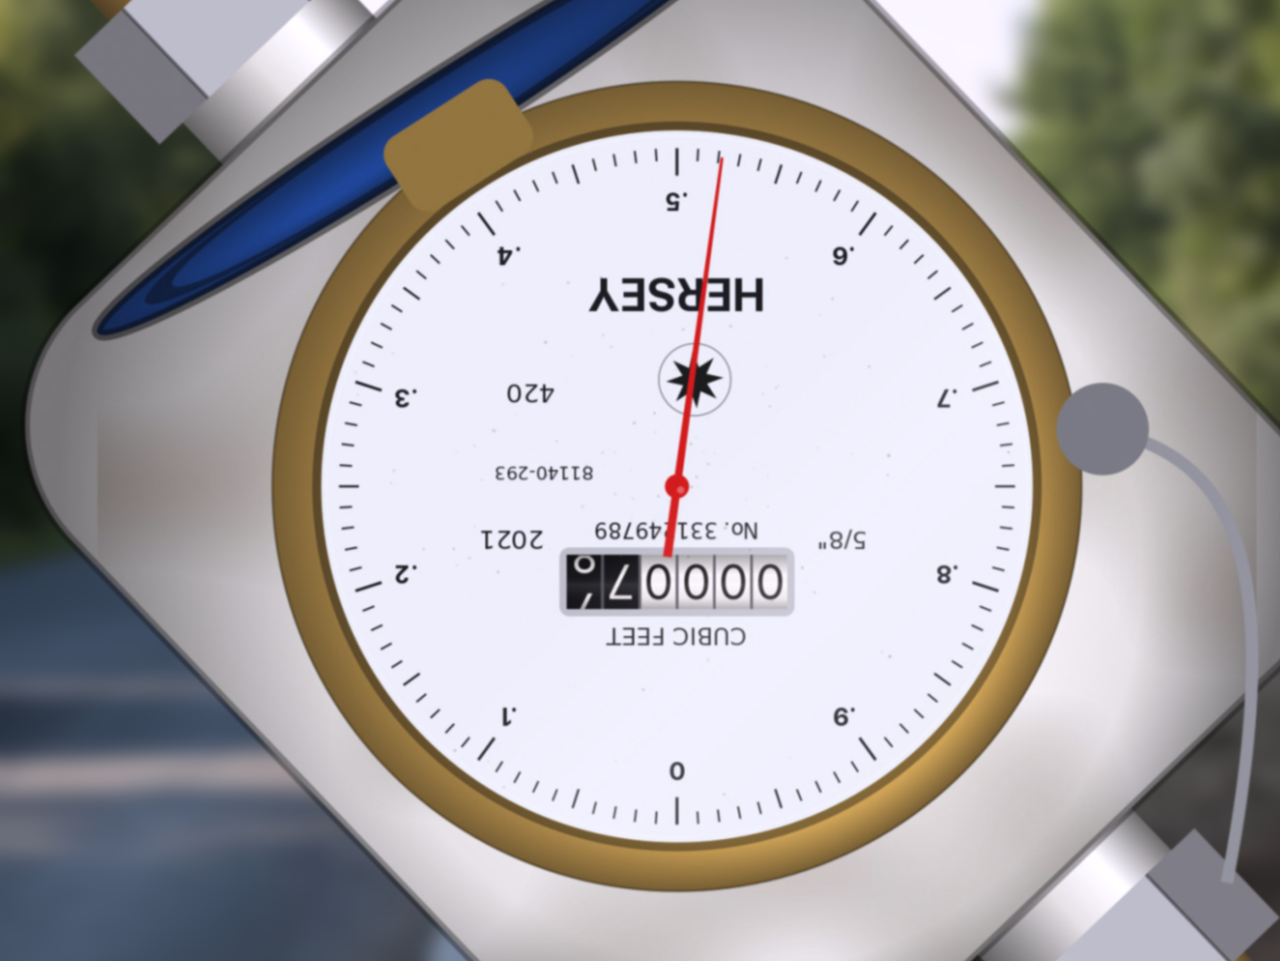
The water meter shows 77.52 ft³
